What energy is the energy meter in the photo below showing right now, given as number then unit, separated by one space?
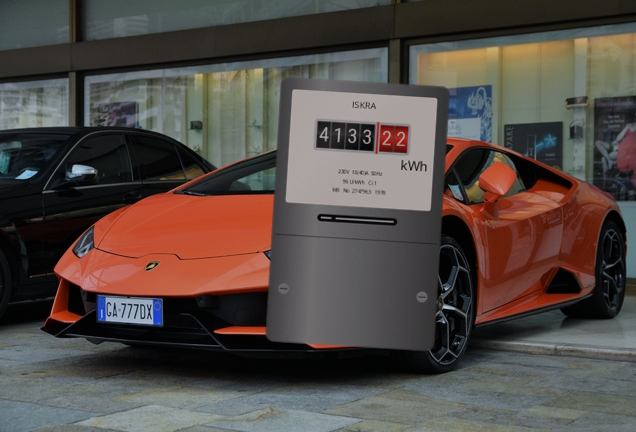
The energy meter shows 4133.22 kWh
